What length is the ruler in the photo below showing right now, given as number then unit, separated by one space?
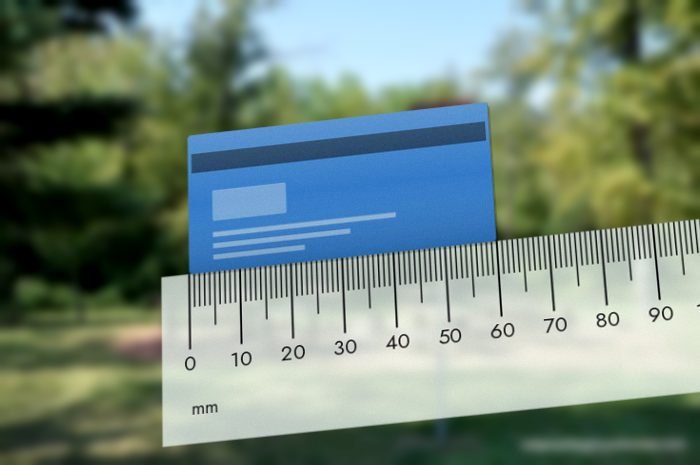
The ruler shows 60 mm
